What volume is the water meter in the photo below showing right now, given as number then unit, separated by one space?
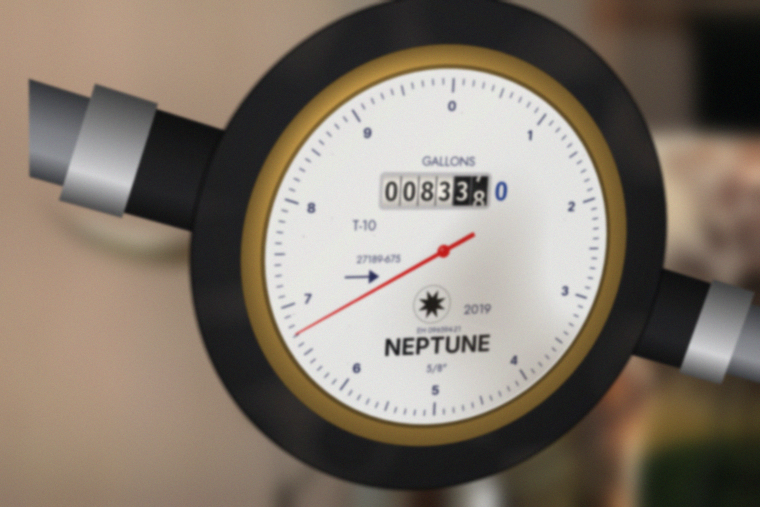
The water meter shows 83376.7 gal
